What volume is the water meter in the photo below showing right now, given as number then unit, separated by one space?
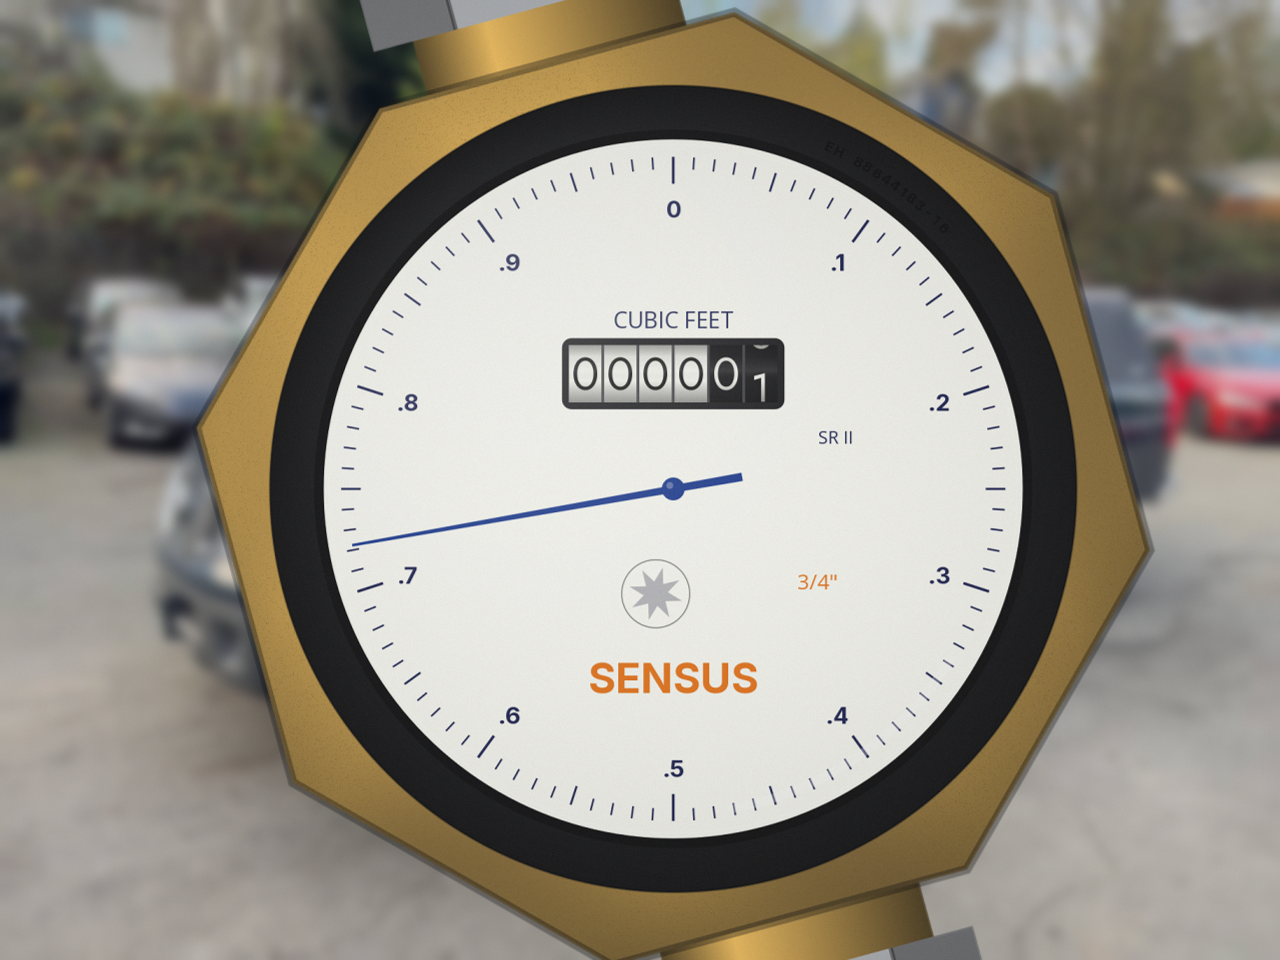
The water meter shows 0.72 ft³
